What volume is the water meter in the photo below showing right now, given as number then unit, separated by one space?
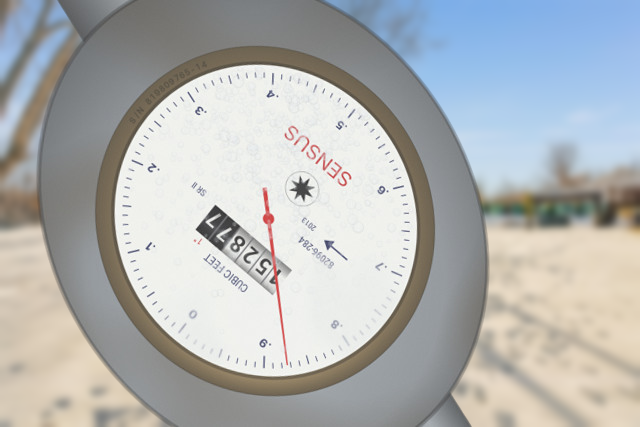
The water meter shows 152876.87 ft³
